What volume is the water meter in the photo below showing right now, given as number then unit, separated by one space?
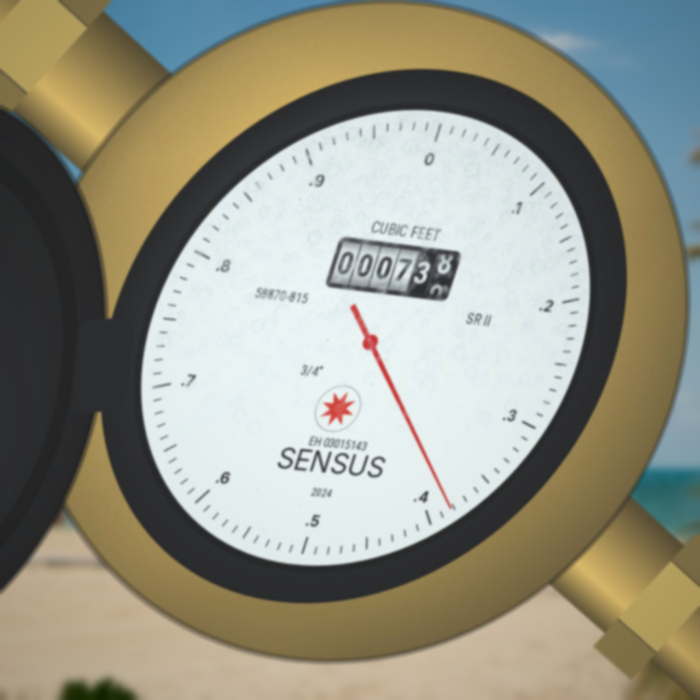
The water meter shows 738.38 ft³
